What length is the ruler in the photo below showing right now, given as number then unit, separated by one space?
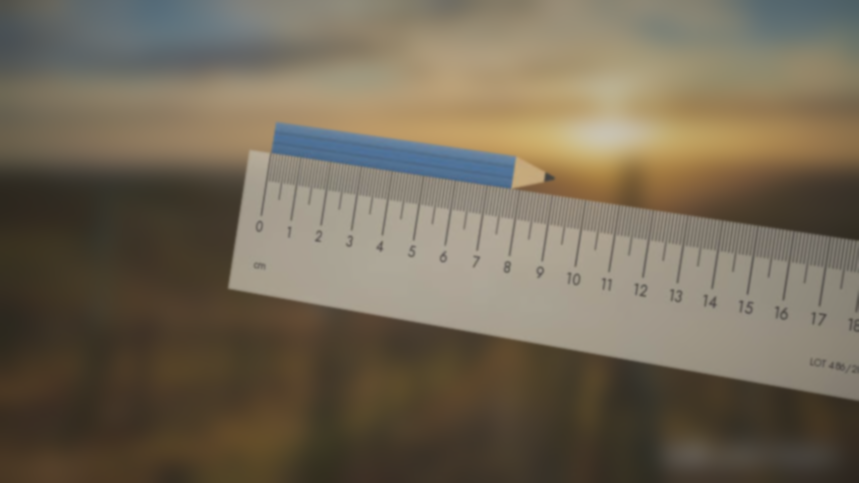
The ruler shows 9 cm
